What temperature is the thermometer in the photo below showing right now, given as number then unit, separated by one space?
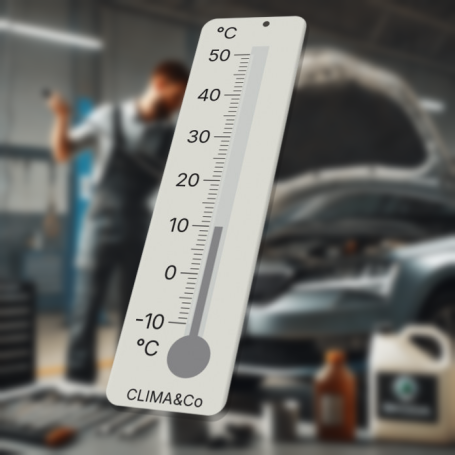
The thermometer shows 10 °C
